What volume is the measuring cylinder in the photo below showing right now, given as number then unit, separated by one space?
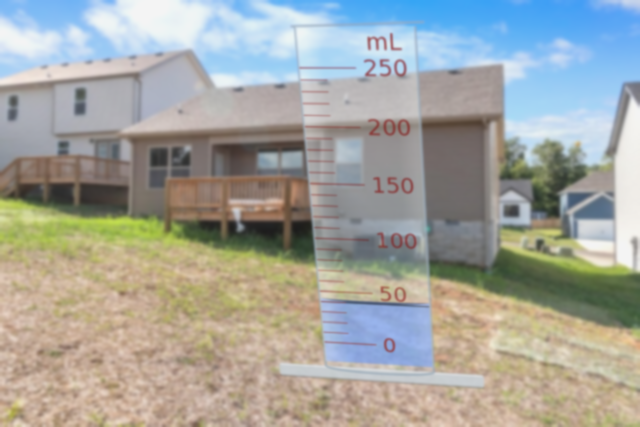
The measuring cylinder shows 40 mL
